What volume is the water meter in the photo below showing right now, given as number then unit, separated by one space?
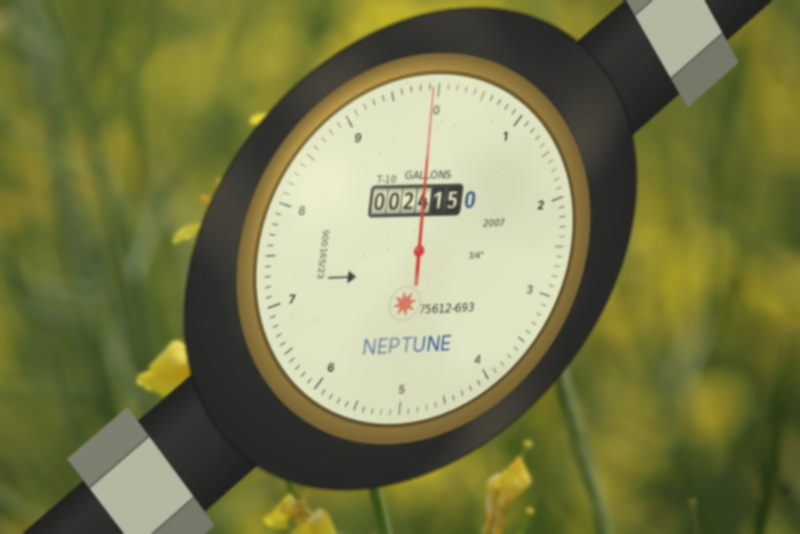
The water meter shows 24149.9 gal
